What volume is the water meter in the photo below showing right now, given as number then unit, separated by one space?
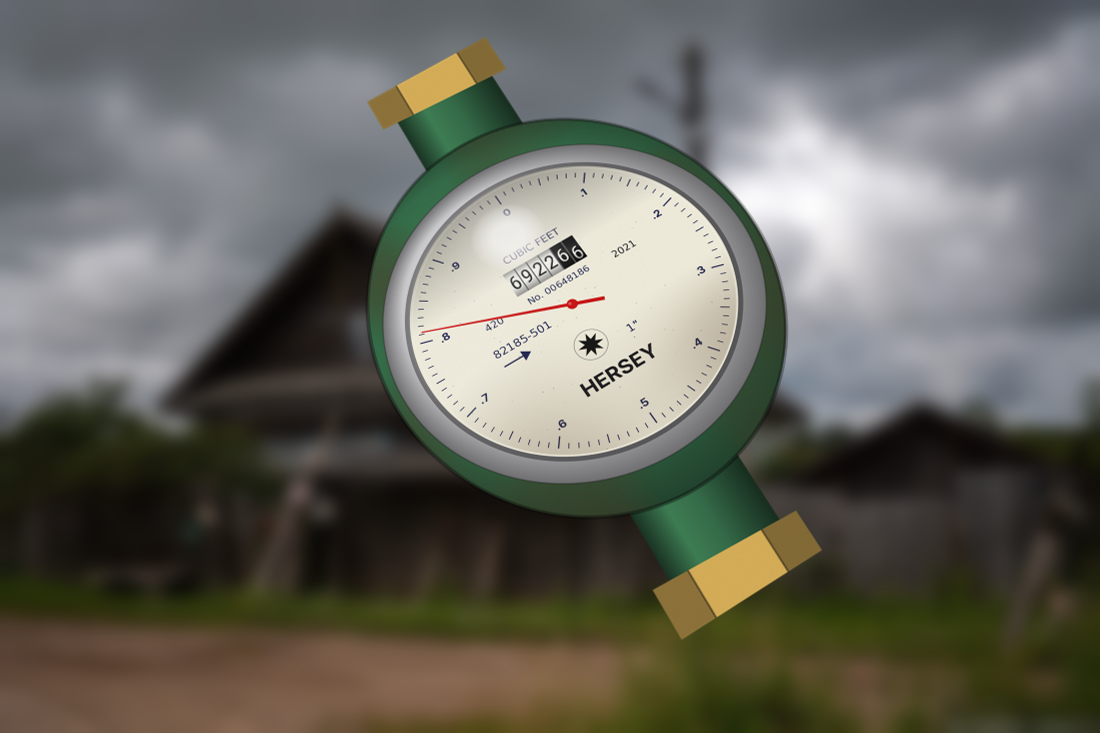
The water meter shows 692265.81 ft³
